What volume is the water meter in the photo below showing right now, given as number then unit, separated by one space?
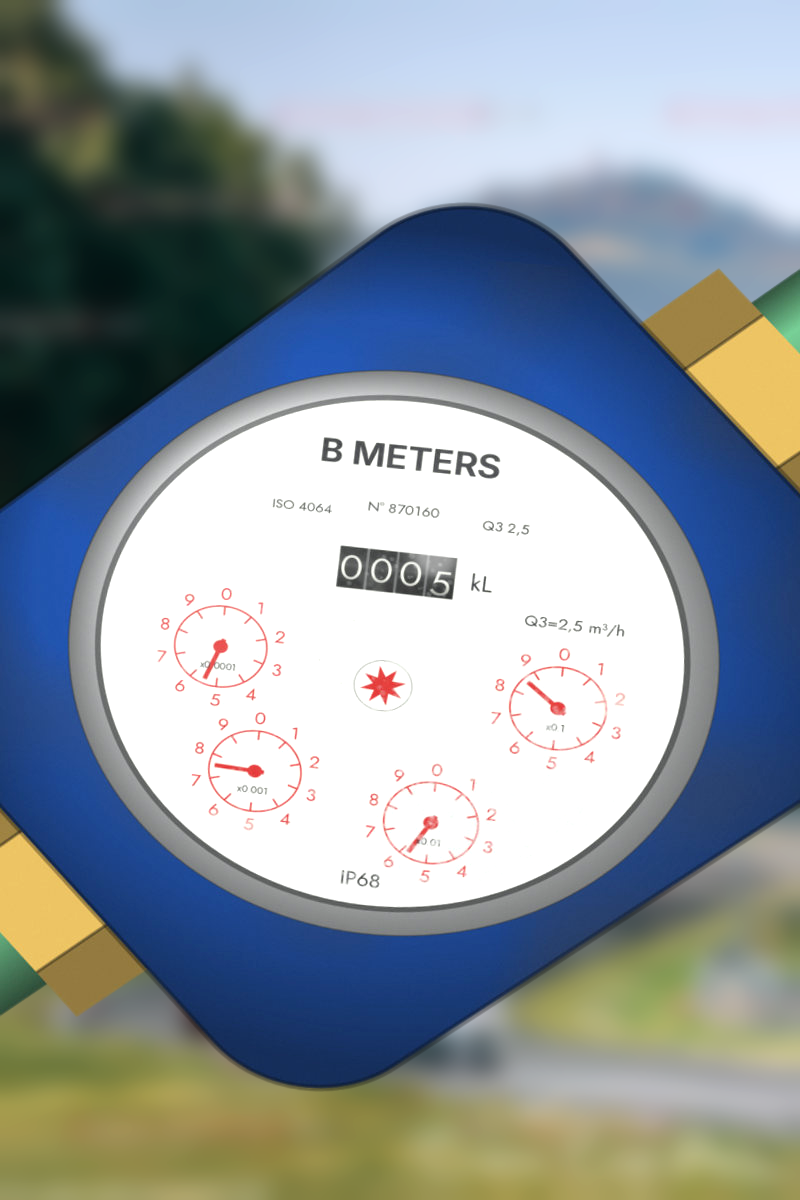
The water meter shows 4.8575 kL
